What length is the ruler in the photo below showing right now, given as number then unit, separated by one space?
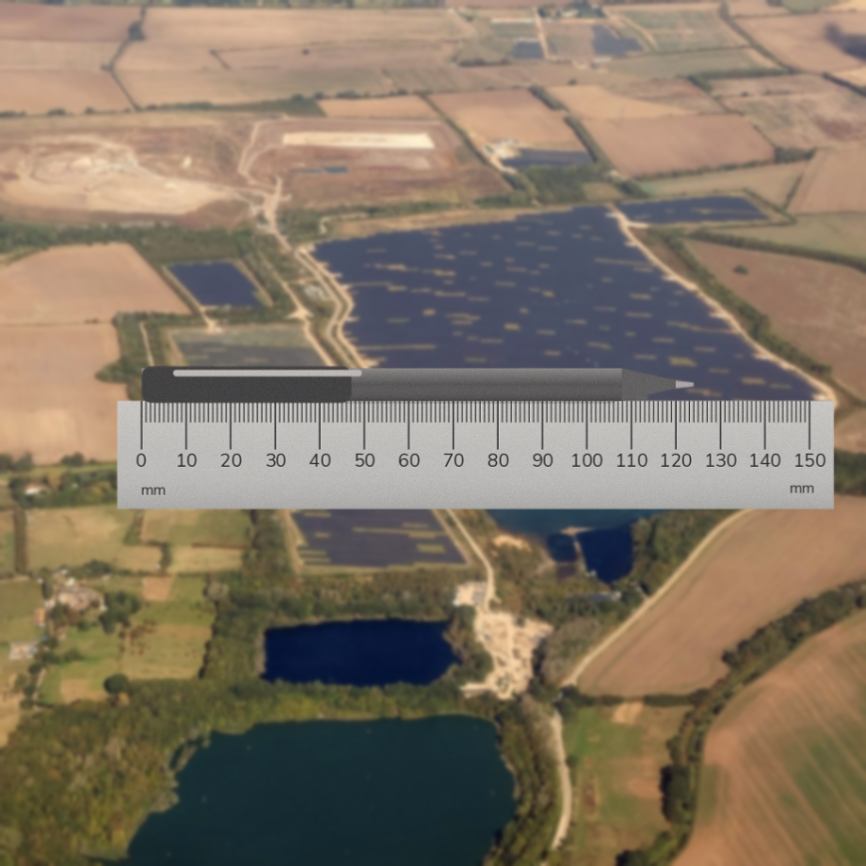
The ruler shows 124 mm
